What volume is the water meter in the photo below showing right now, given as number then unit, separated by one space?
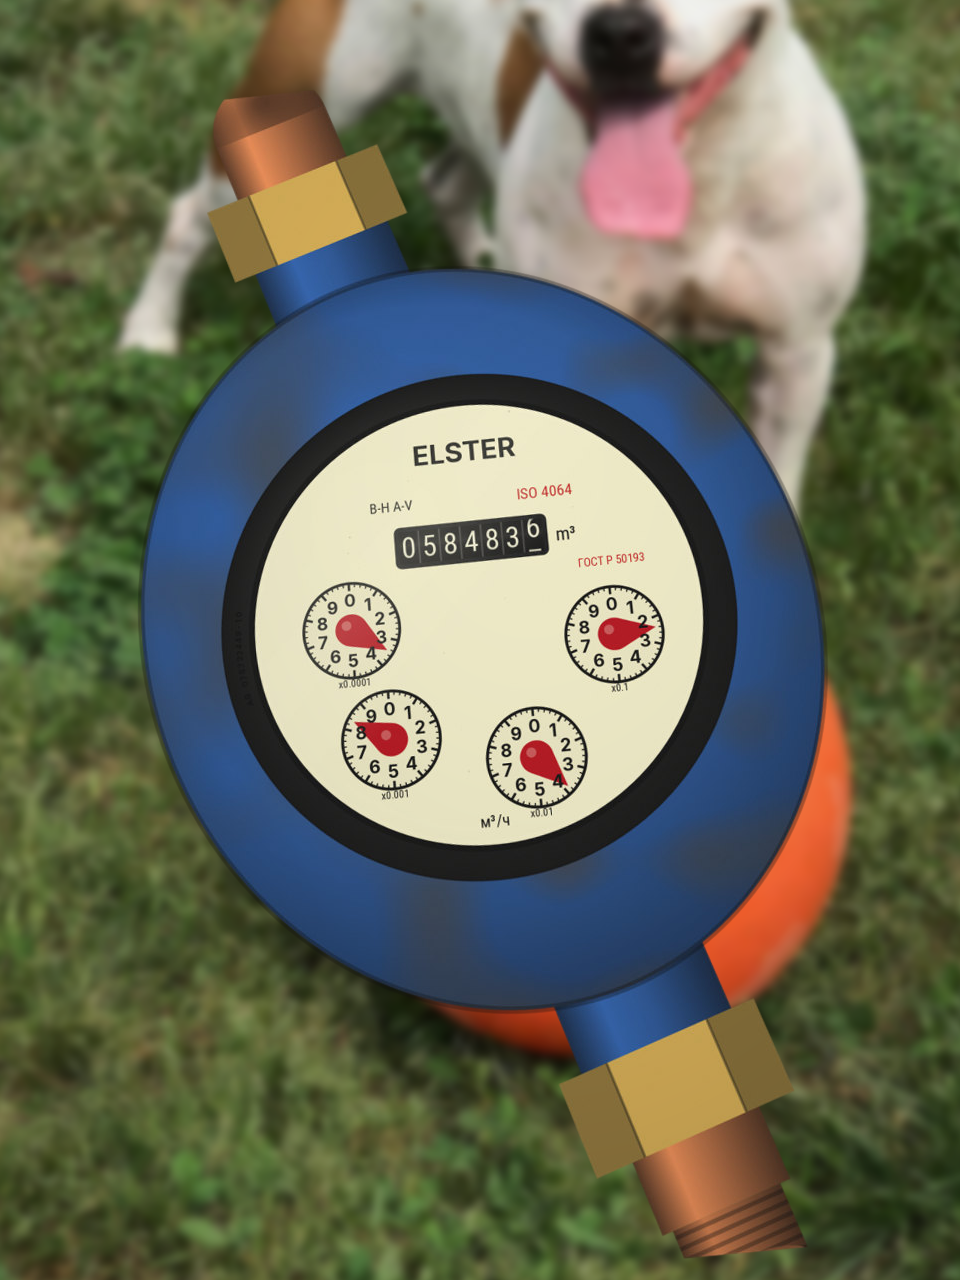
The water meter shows 584836.2383 m³
